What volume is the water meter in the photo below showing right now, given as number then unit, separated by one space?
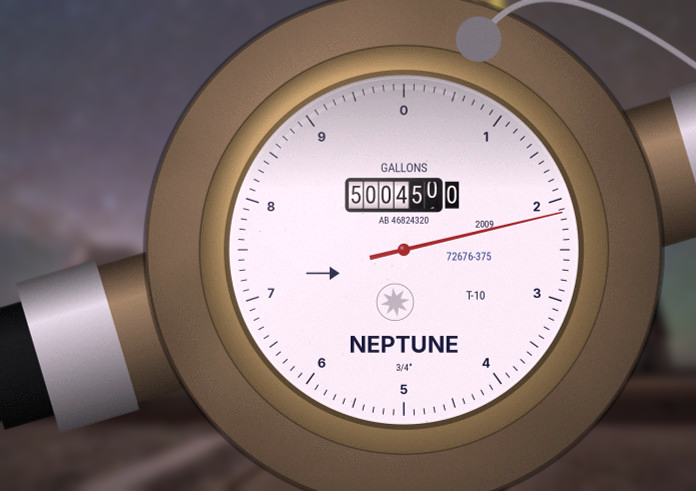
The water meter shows 5004502.1 gal
